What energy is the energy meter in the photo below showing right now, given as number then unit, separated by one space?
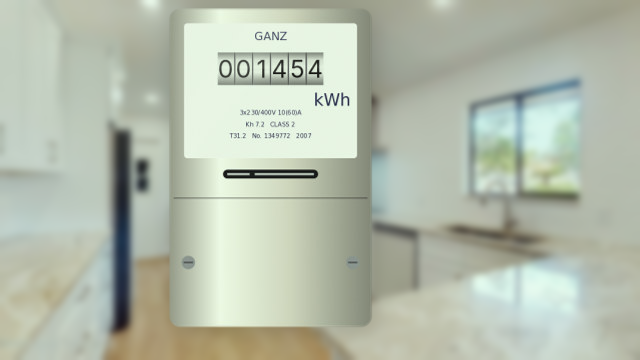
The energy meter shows 1454 kWh
